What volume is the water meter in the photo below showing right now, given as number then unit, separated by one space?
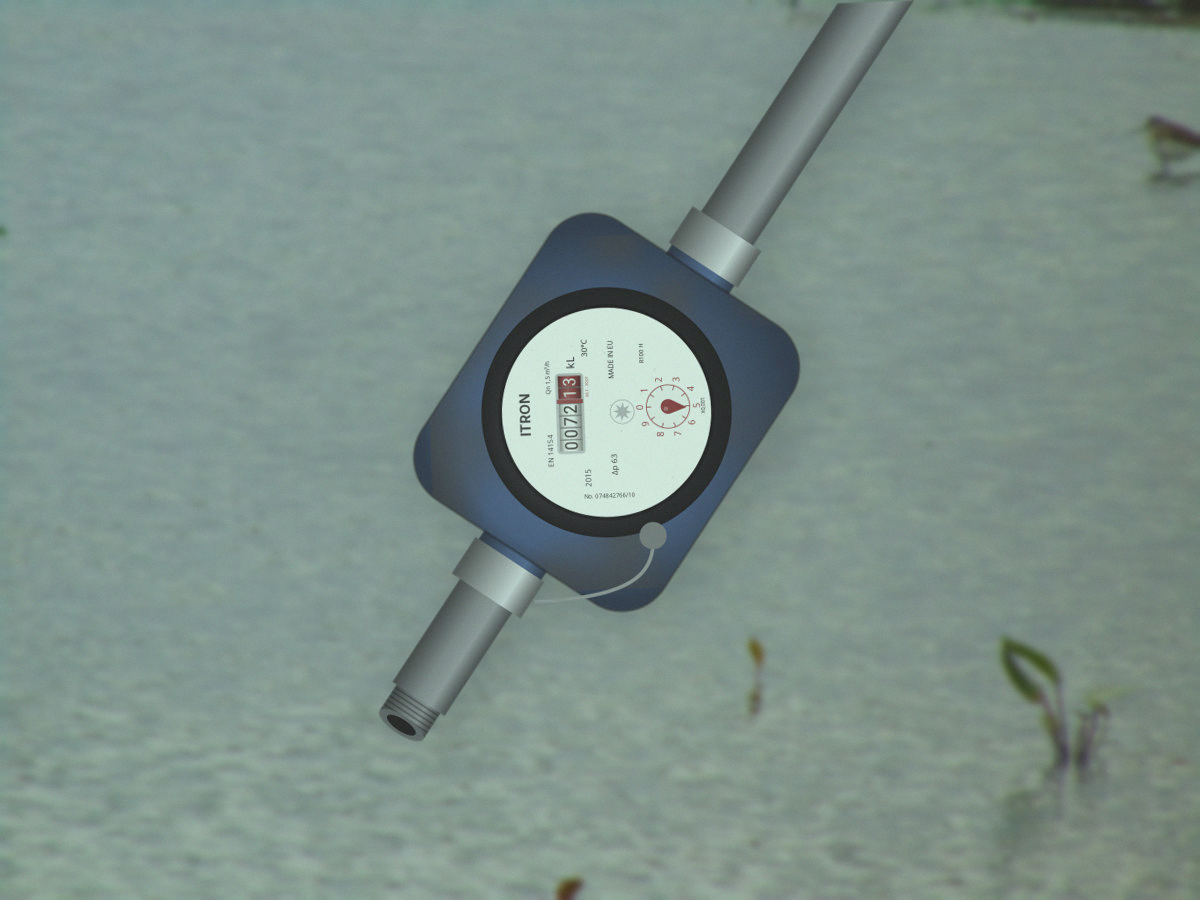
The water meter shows 72.135 kL
